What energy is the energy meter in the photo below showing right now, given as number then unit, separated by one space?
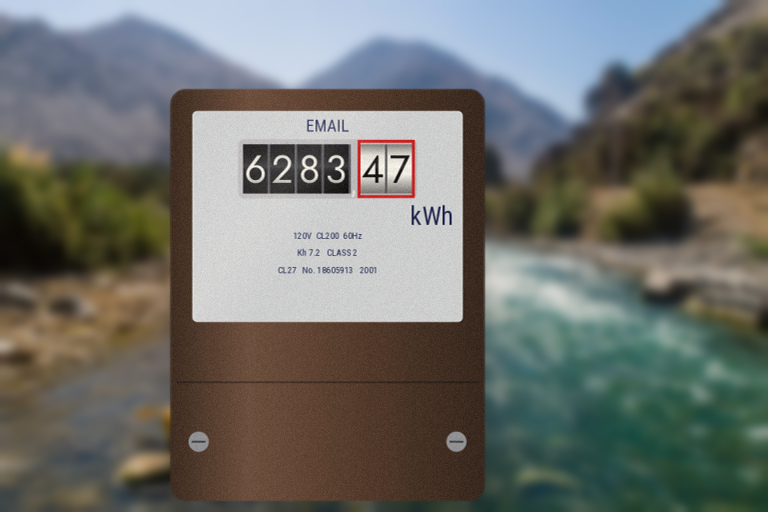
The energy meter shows 6283.47 kWh
